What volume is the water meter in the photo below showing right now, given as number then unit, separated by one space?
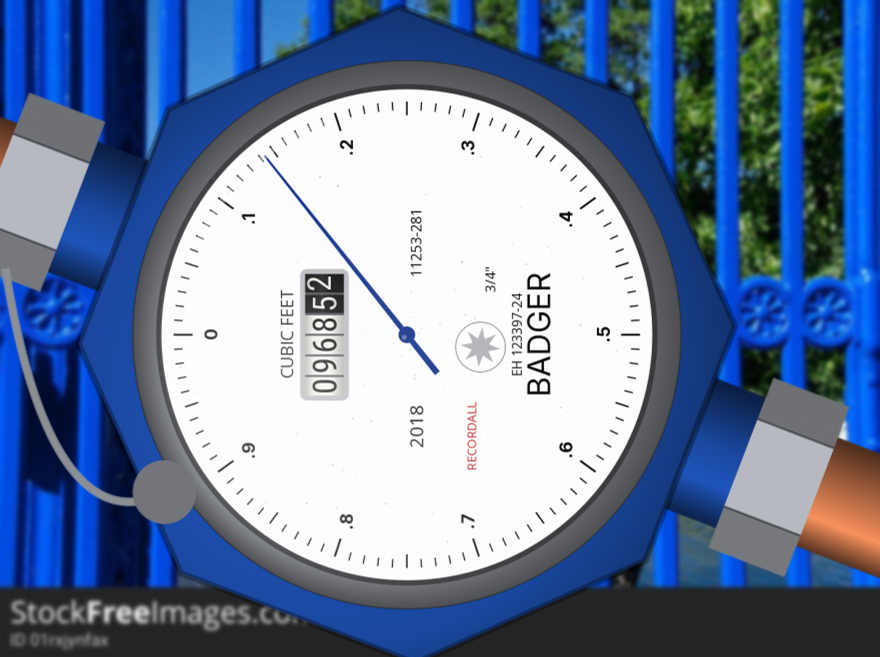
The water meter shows 96852.14 ft³
